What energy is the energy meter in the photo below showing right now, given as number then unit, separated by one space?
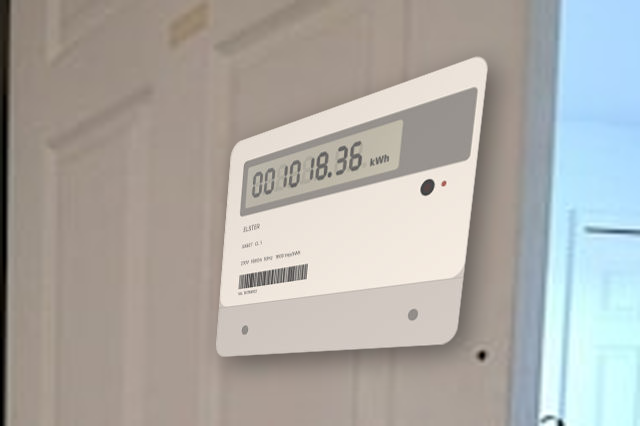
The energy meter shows 1018.36 kWh
